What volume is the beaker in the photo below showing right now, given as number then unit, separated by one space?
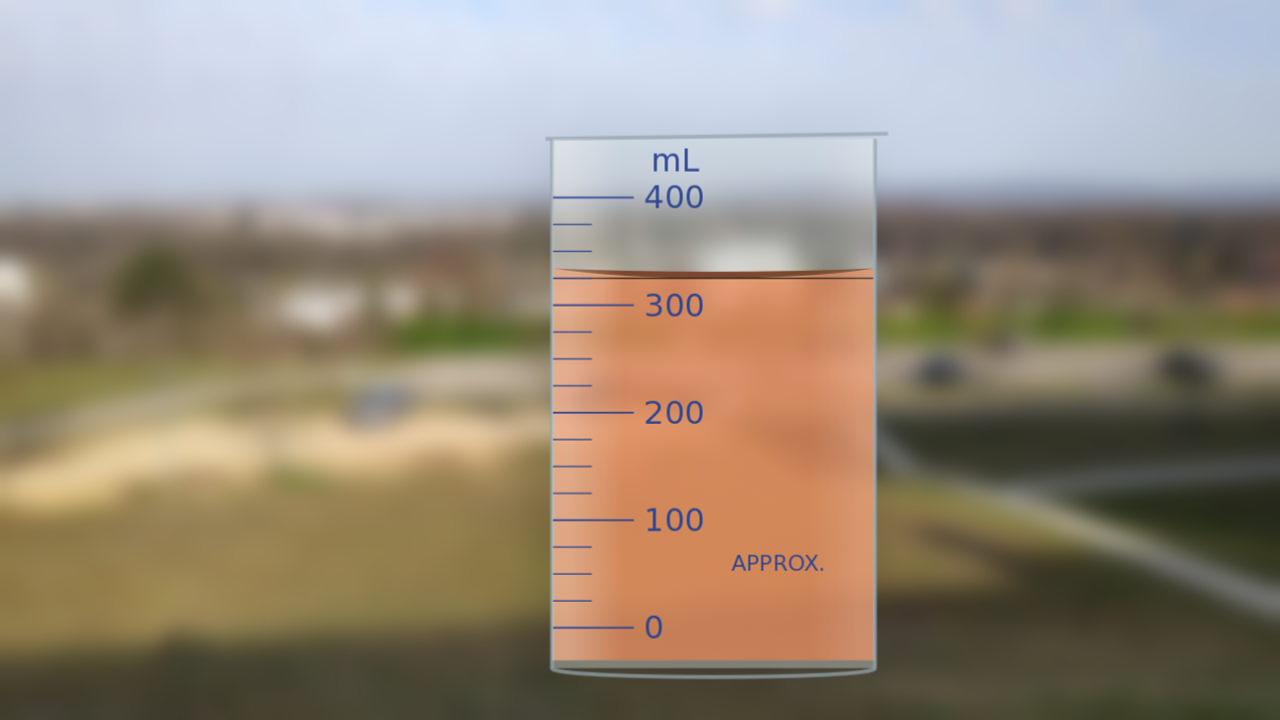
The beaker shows 325 mL
